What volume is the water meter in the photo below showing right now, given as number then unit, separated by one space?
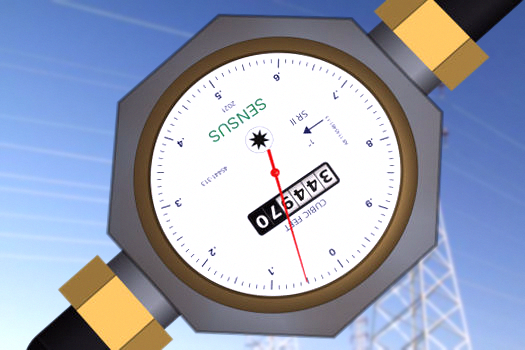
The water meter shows 344970.05 ft³
